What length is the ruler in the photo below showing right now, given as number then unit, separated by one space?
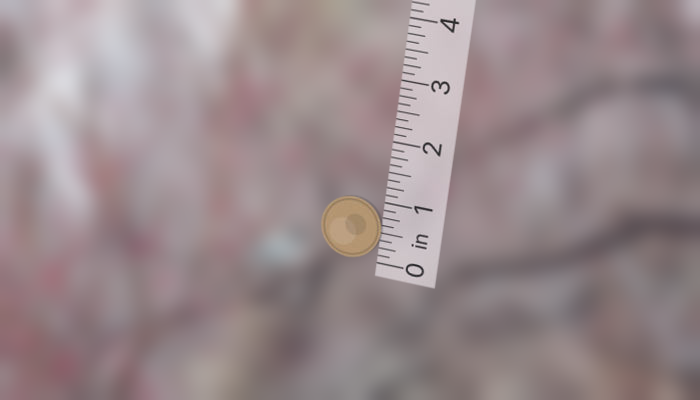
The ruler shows 1 in
